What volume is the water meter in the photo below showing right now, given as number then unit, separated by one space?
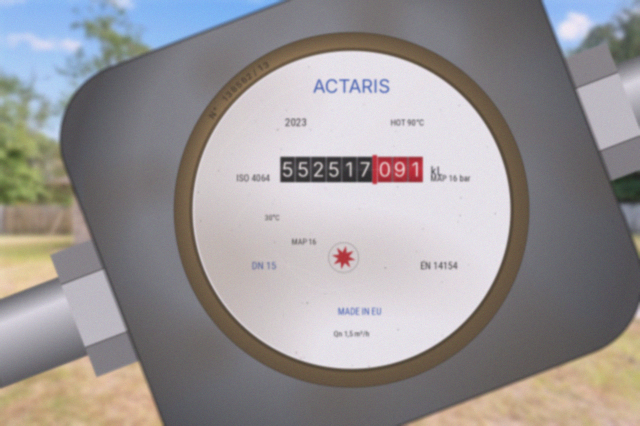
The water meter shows 552517.091 kL
